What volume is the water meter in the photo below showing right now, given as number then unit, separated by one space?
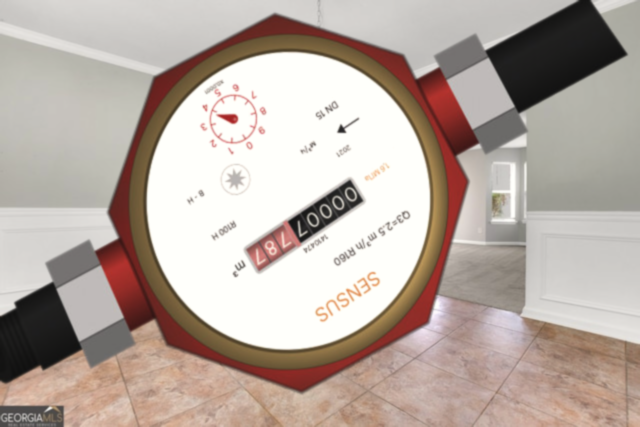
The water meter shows 7.7873 m³
